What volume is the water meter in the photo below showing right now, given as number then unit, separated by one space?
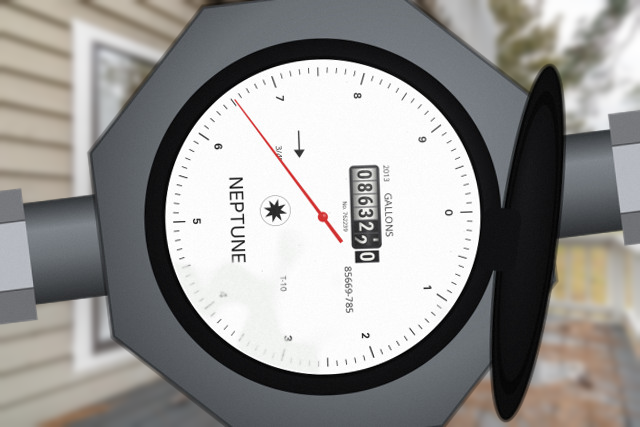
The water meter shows 863216.5 gal
